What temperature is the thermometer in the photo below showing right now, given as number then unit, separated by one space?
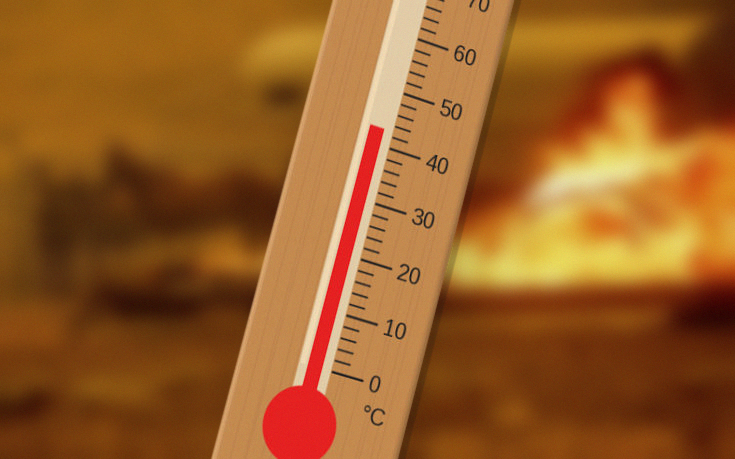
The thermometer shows 43 °C
